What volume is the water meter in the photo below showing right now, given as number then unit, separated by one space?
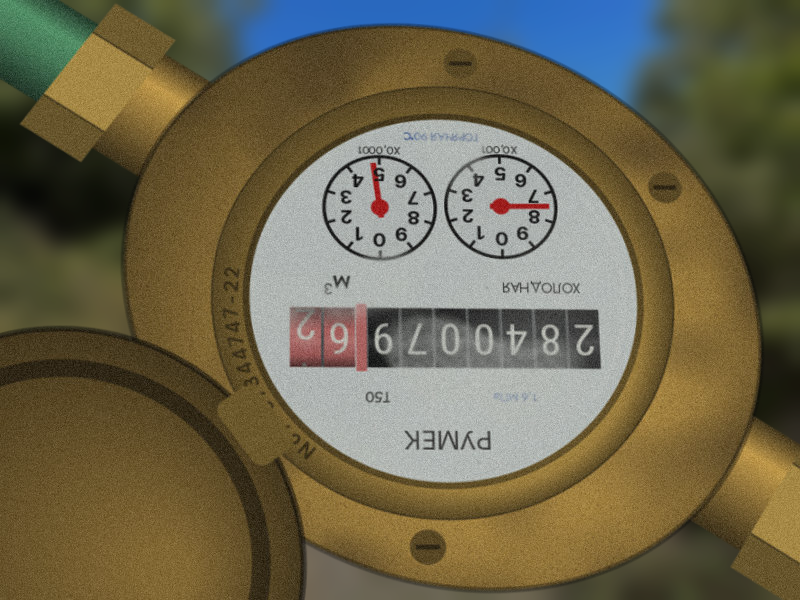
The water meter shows 2840079.6174 m³
